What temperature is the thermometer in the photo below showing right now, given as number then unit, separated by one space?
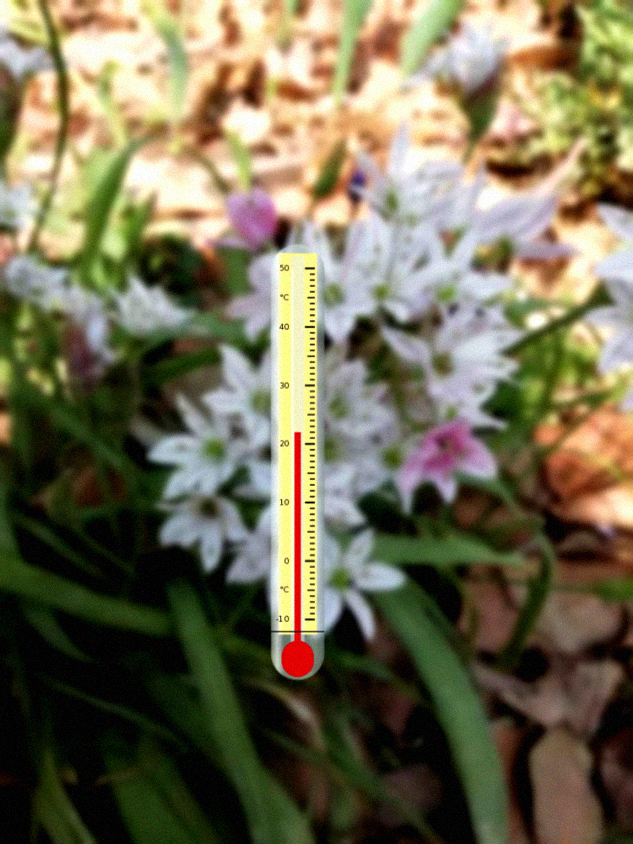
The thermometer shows 22 °C
